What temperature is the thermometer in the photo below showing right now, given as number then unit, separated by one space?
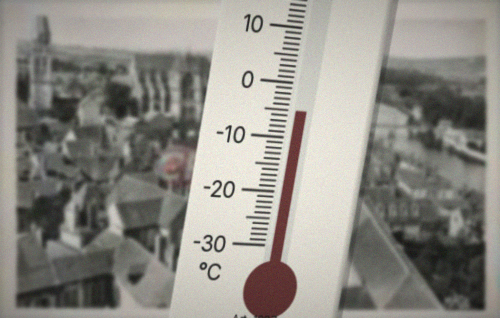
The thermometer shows -5 °C
